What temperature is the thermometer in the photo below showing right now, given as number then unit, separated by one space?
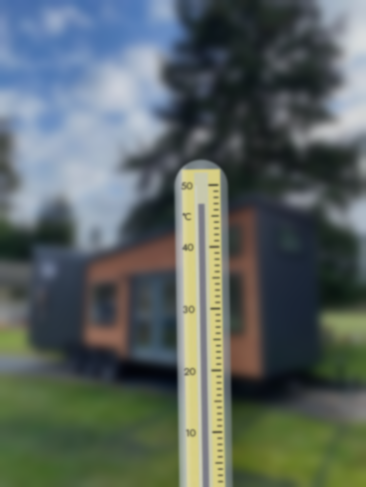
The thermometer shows 47 °C
